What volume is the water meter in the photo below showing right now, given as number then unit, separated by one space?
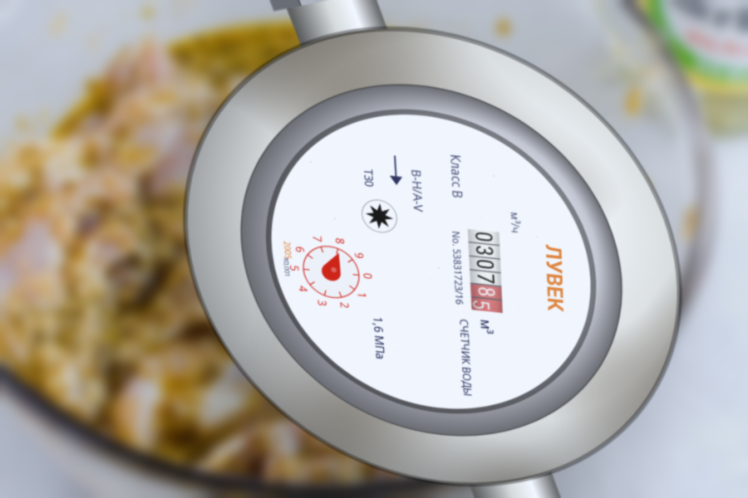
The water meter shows 307.848 m³
